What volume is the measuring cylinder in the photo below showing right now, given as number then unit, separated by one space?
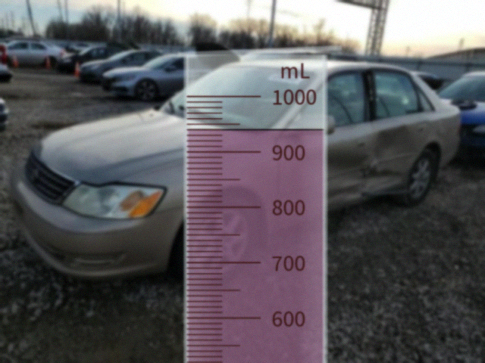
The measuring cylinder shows 940 mL
